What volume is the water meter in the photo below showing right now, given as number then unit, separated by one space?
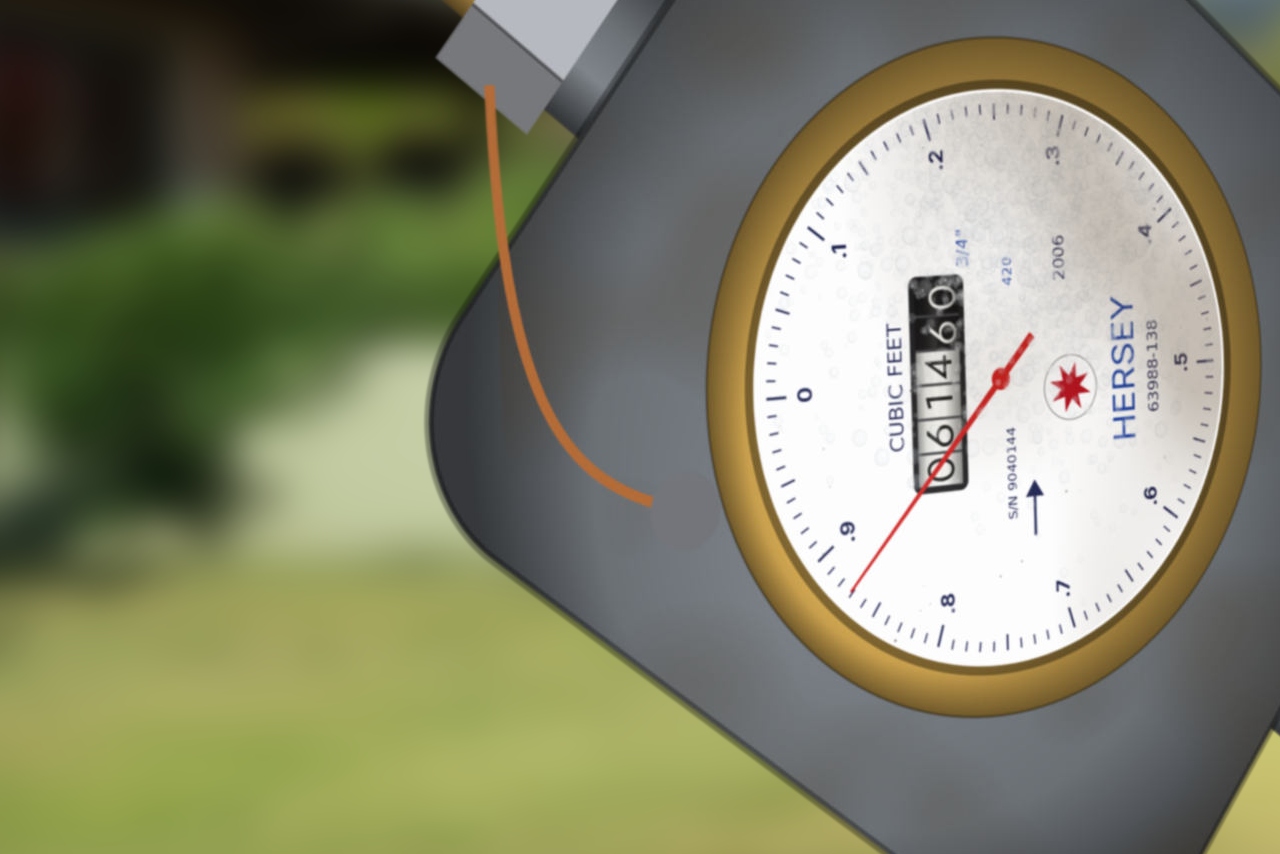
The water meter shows 61459.87 ft³
